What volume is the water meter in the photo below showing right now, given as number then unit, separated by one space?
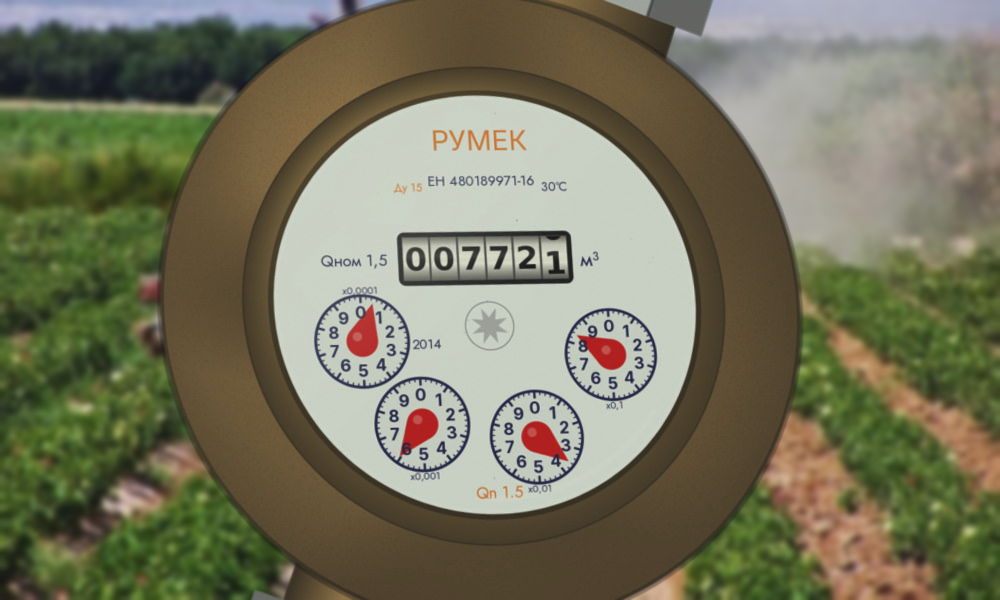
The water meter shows 7720.8360 m³
